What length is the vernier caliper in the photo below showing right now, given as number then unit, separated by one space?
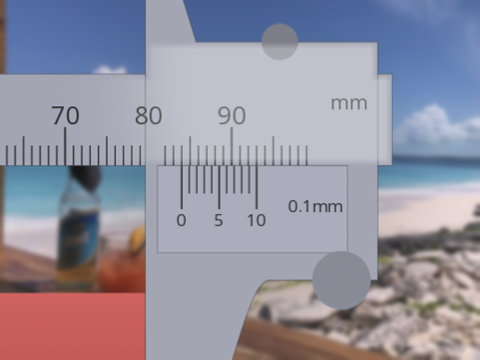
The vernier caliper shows 84.0 mm
